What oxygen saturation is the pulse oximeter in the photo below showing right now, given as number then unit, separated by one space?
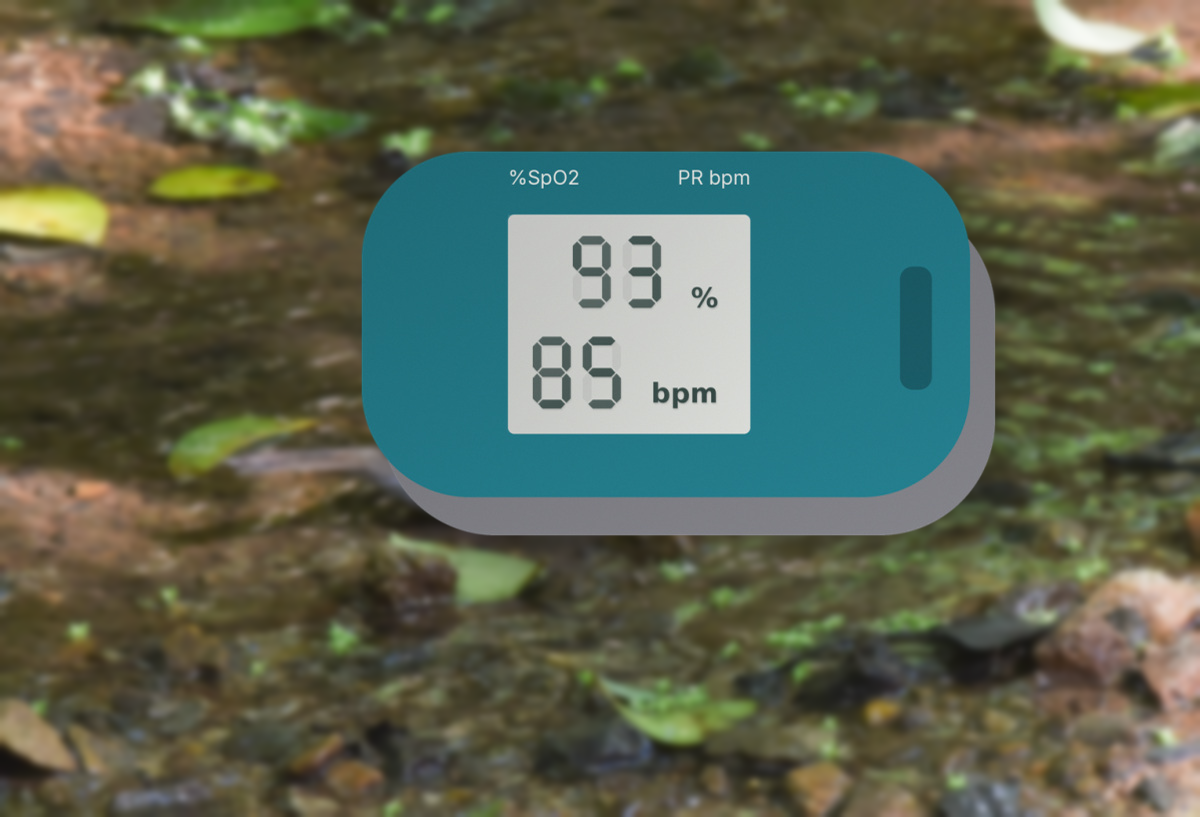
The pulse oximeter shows 93 %
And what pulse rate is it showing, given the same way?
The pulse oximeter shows 85 bpm
